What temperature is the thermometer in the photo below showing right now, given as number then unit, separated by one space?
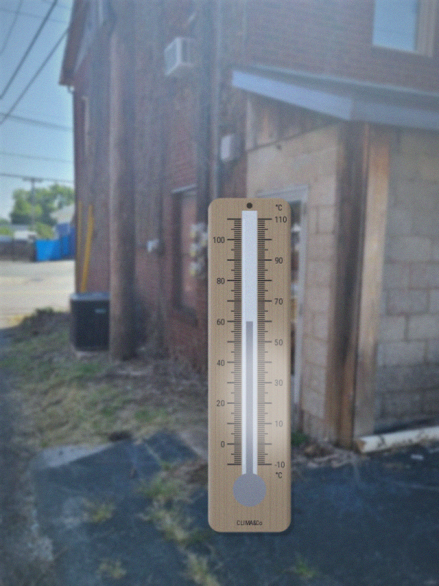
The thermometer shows 60 °C
